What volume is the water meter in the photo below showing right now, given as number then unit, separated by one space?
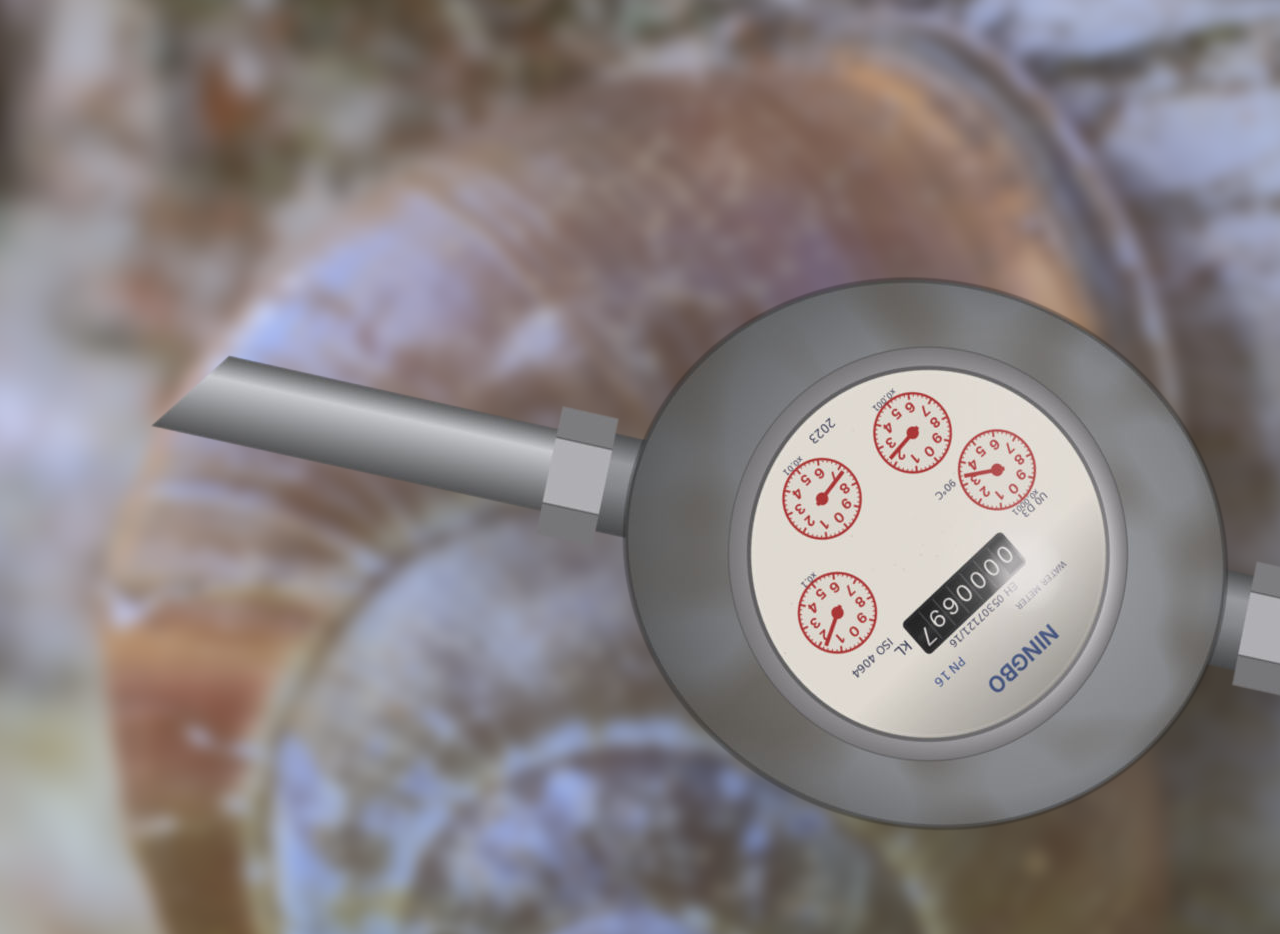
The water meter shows 697.1723 kL
